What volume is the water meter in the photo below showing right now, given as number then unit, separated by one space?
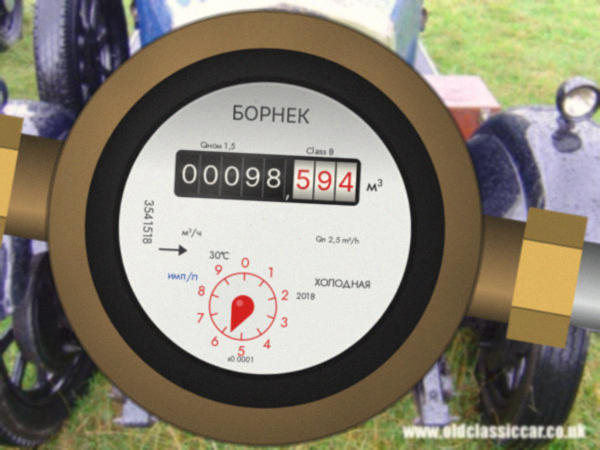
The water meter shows 98.5945 m³
